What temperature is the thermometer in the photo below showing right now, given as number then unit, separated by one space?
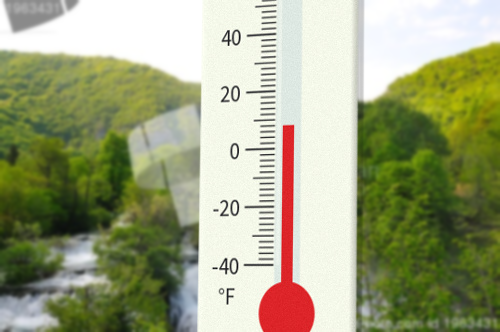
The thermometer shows 8 °F
